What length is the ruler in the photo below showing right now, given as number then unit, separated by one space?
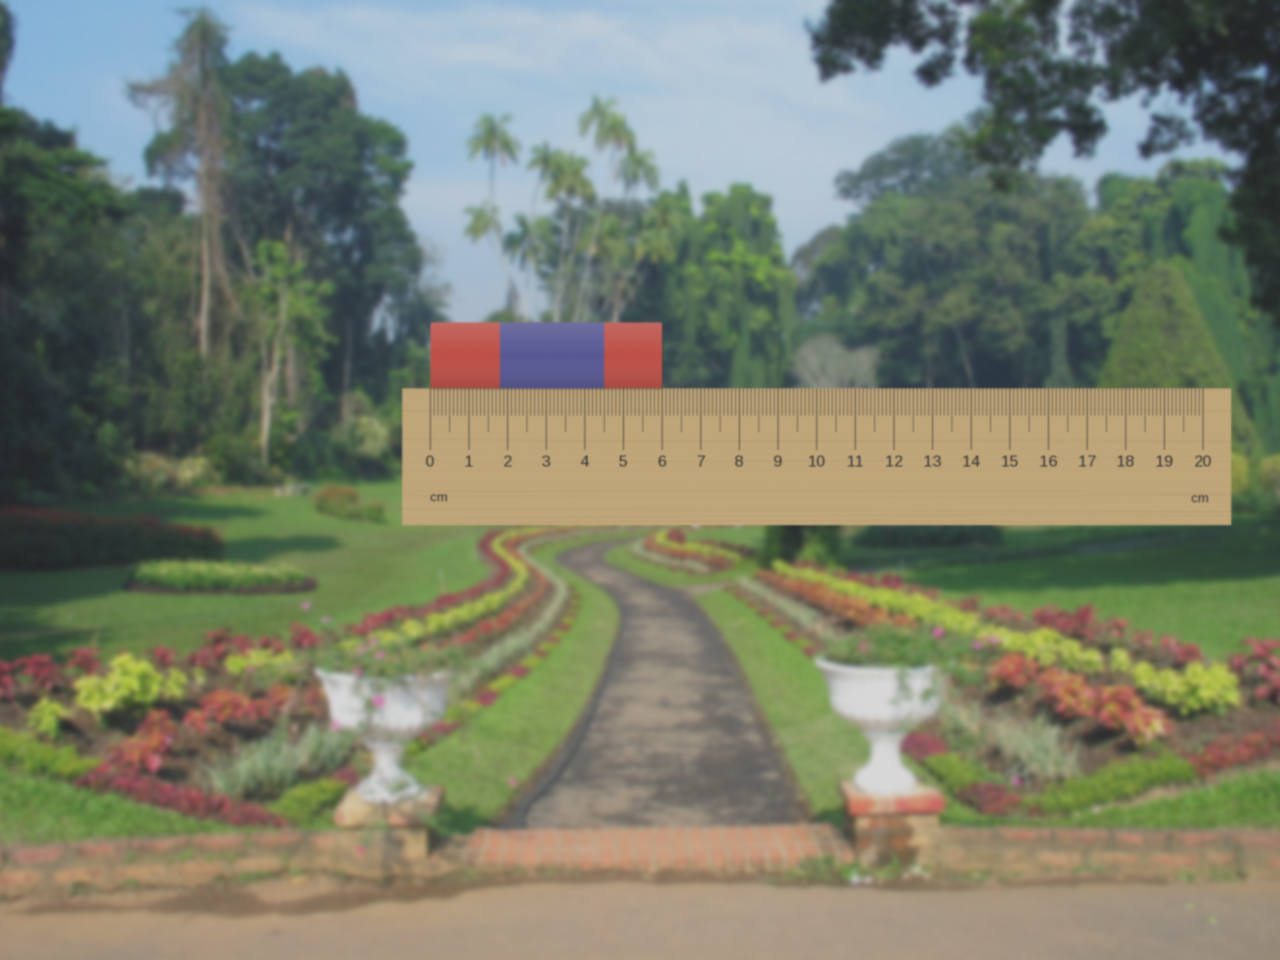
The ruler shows 6 cm
